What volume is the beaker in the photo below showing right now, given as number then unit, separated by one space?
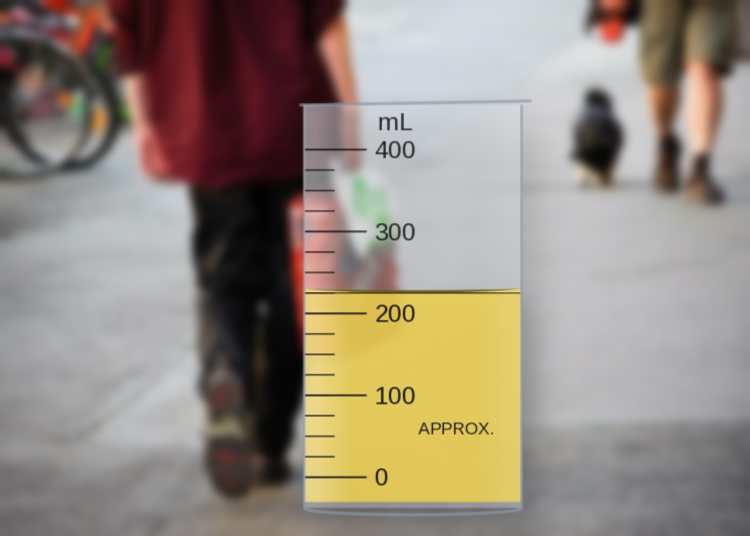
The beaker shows 225 mL
